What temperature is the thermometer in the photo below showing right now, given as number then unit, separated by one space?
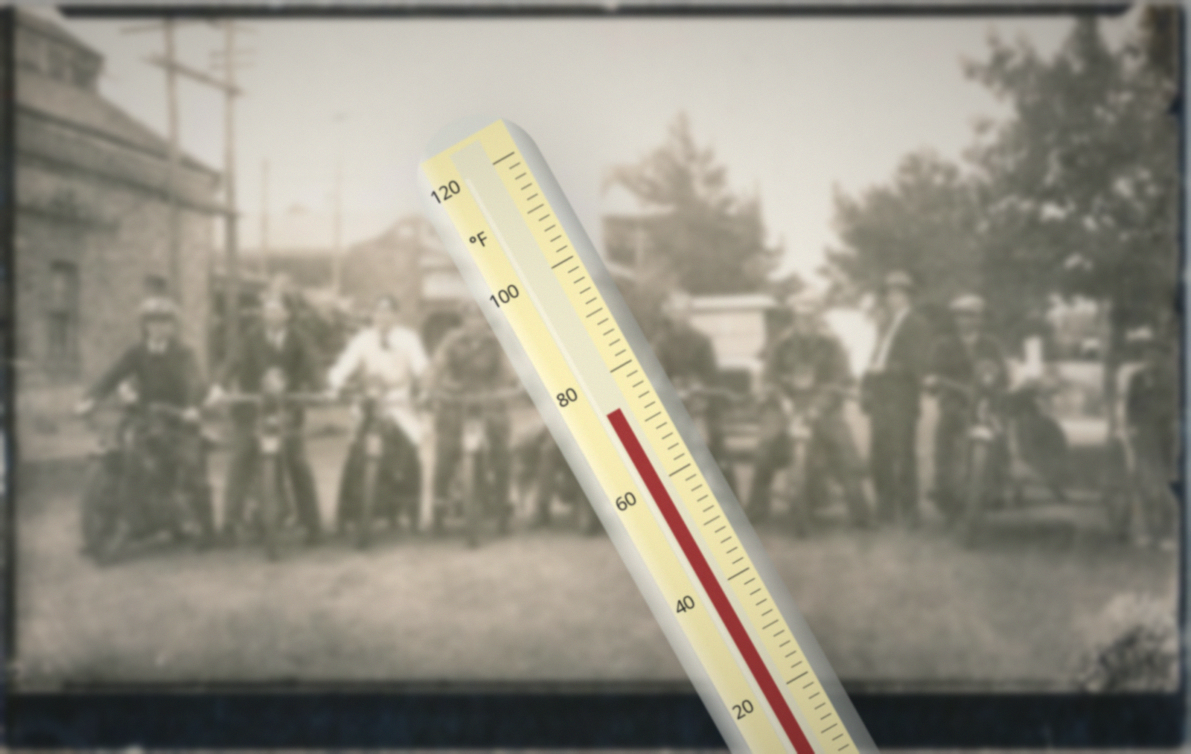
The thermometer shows 74 °F
